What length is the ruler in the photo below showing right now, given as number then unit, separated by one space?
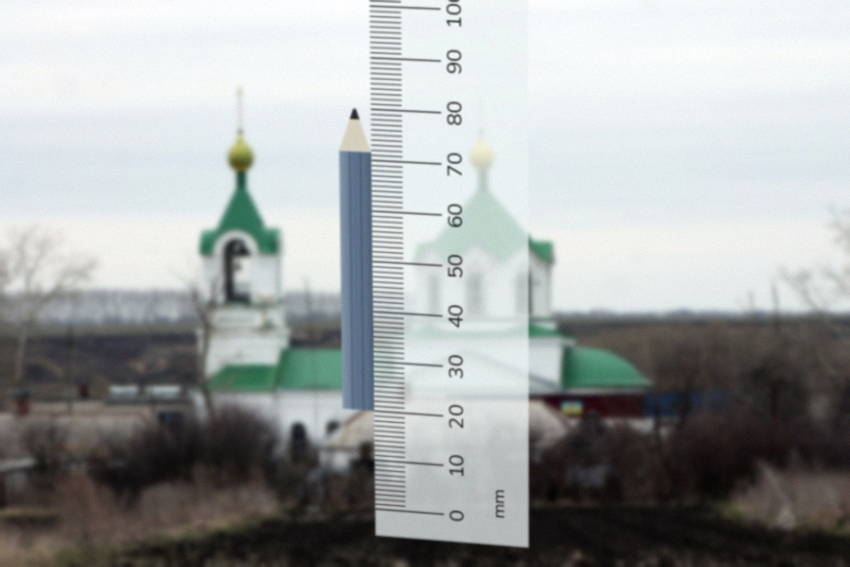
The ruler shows 60 mm
